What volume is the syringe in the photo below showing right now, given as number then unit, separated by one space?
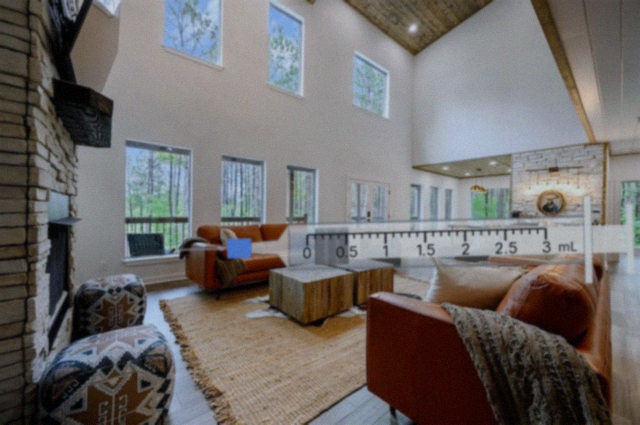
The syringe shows 0.1 mL
